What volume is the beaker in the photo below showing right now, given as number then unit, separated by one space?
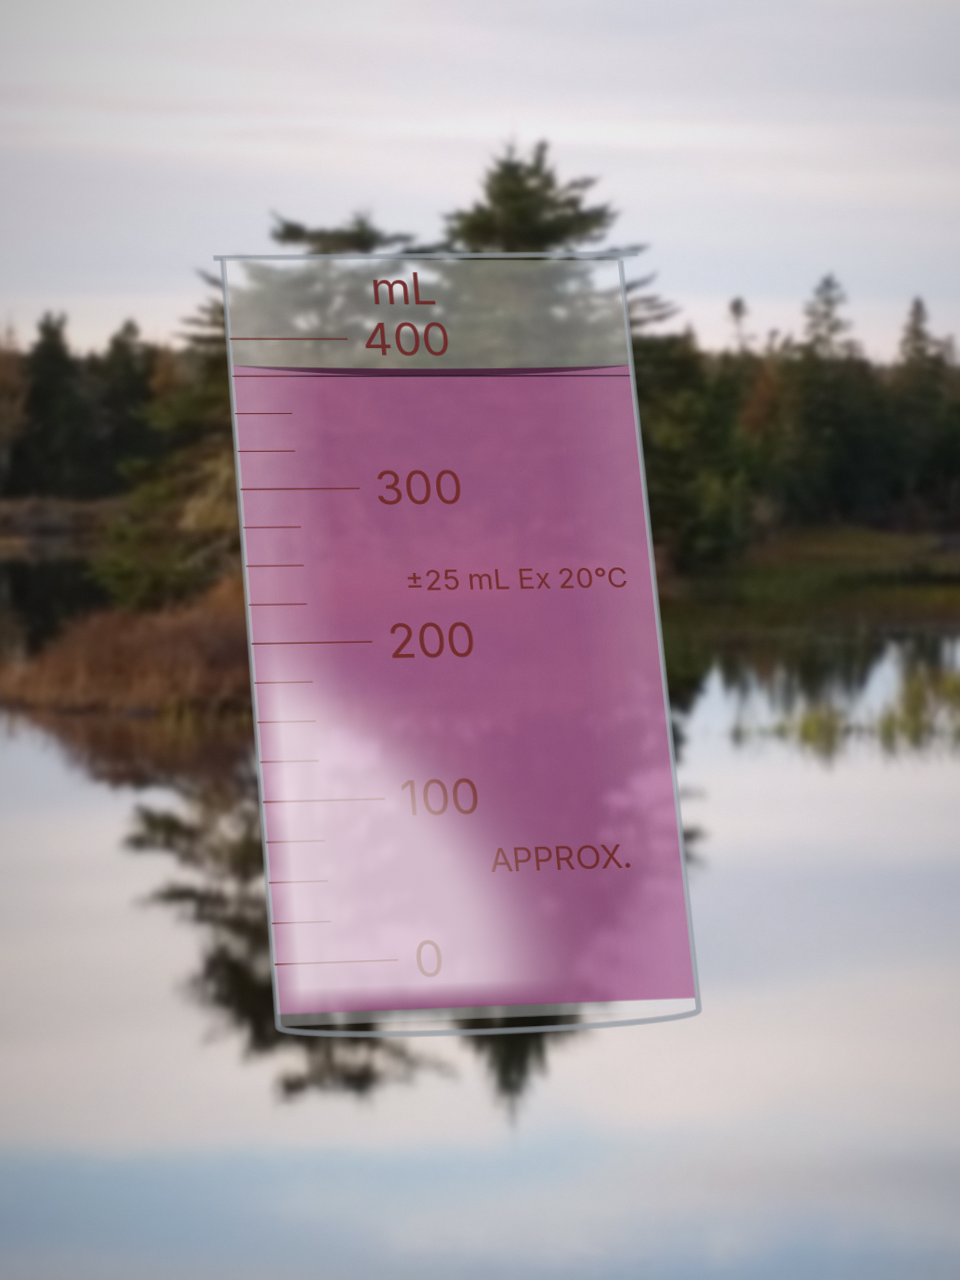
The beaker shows 375 mL
